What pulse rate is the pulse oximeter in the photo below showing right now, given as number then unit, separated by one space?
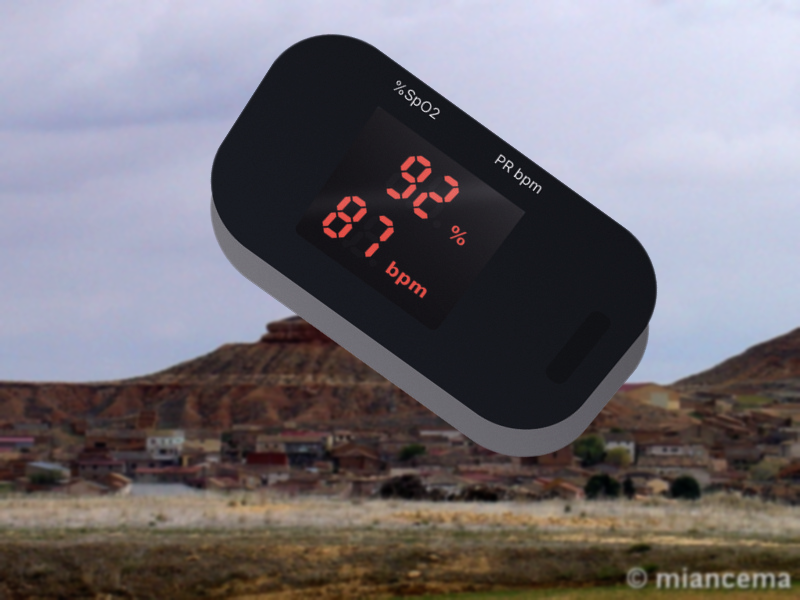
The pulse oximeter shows 87 bpm
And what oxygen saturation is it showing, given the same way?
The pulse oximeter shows 92 %
